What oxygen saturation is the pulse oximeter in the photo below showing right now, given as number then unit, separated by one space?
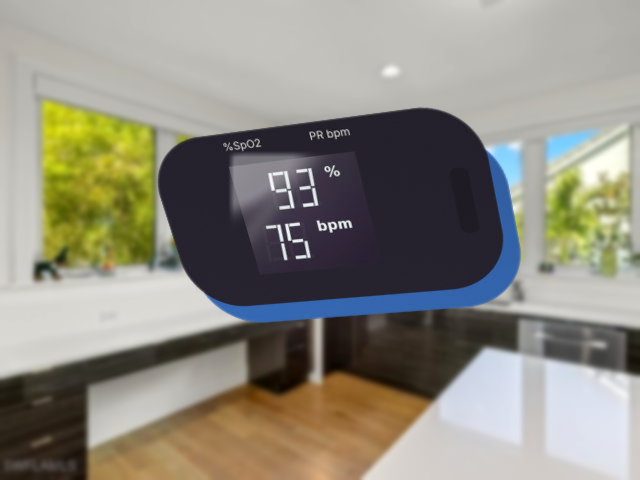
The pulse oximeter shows 93 %
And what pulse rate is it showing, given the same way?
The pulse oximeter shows 75 bpm
